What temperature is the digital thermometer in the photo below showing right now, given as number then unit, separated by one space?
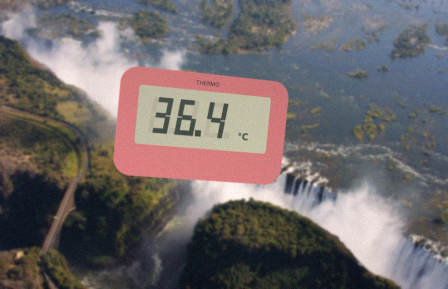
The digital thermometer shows 36.4 °C
